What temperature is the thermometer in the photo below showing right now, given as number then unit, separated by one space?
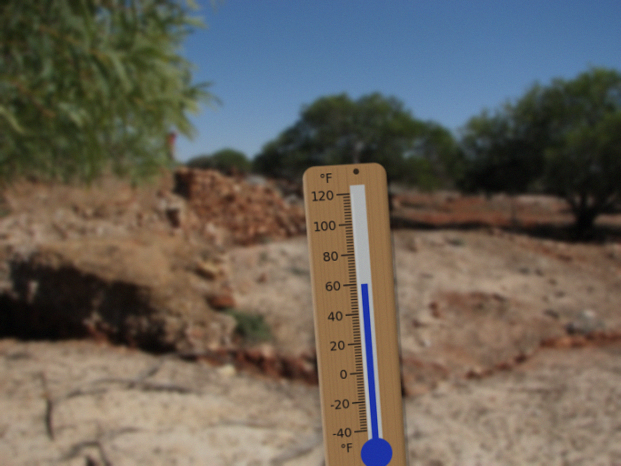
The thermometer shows 60 °F
